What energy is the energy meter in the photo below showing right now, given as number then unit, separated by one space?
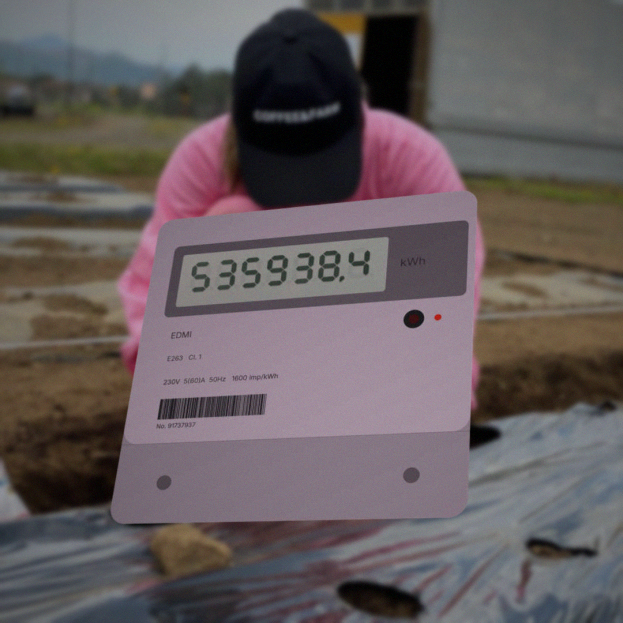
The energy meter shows 535938.4 kWh
